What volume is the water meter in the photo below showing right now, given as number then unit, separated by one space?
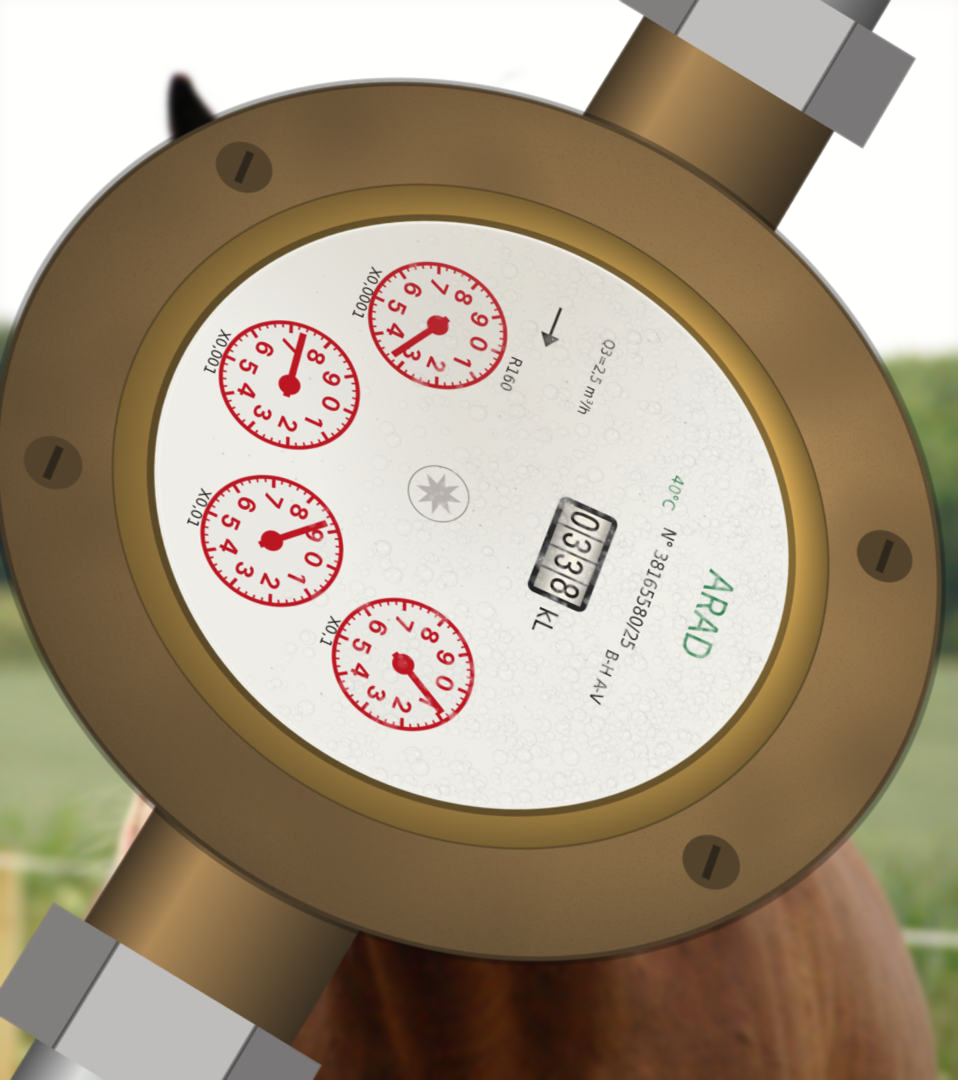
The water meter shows 338.0873 kL
